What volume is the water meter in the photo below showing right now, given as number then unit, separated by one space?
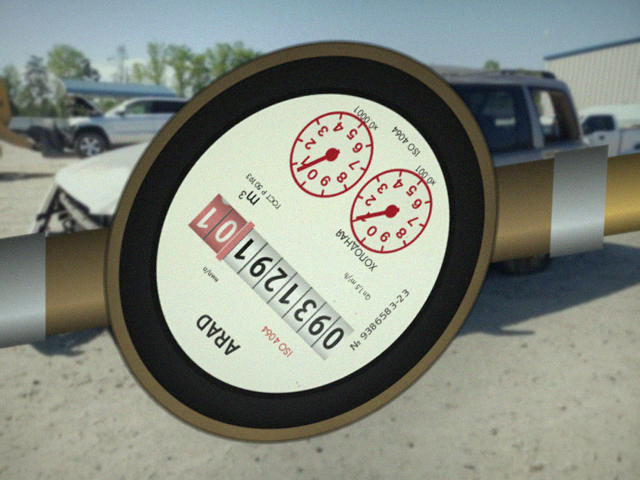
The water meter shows 931291.0110 m³
